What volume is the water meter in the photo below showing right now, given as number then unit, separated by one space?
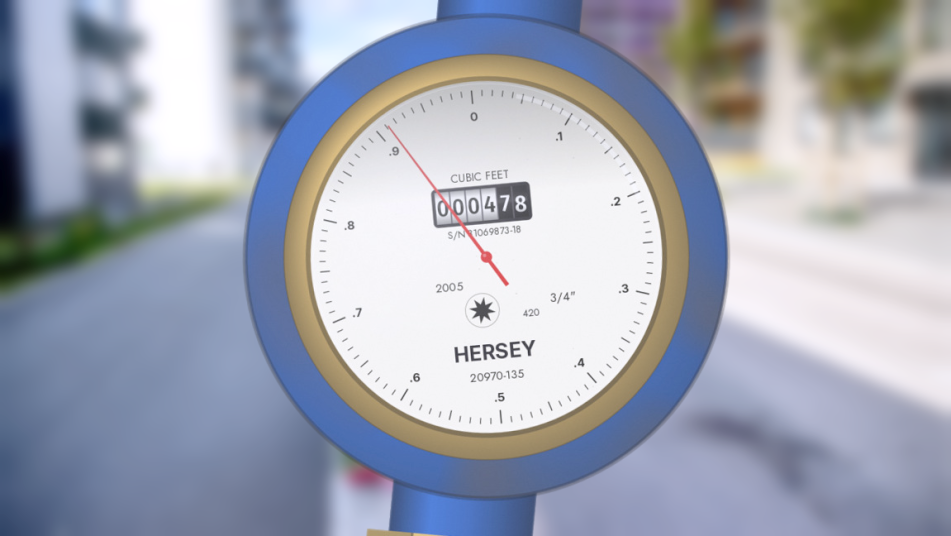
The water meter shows 477.91 ft³
